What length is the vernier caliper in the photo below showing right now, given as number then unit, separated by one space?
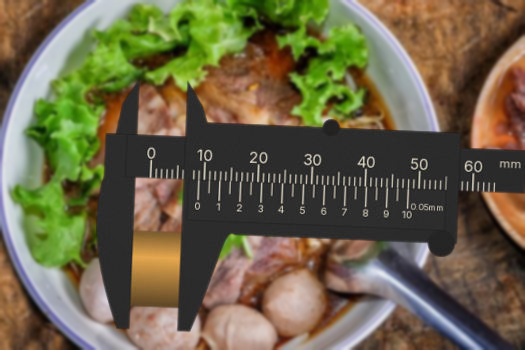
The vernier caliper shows 9.0 mm
